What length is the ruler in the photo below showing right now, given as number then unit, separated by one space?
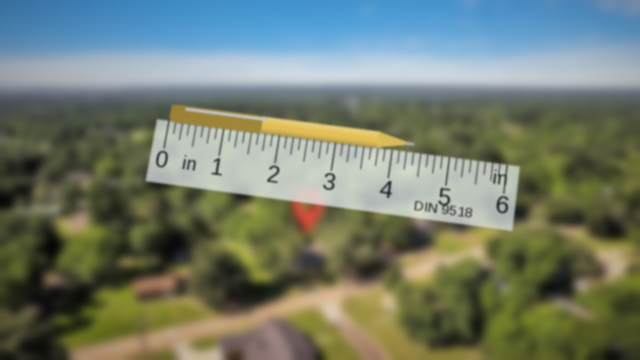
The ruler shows 4.375 in
